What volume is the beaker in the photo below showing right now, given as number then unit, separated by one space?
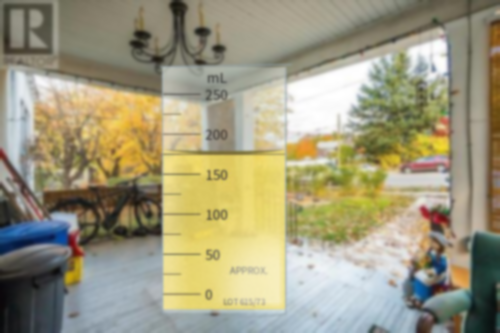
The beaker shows 175 mL
